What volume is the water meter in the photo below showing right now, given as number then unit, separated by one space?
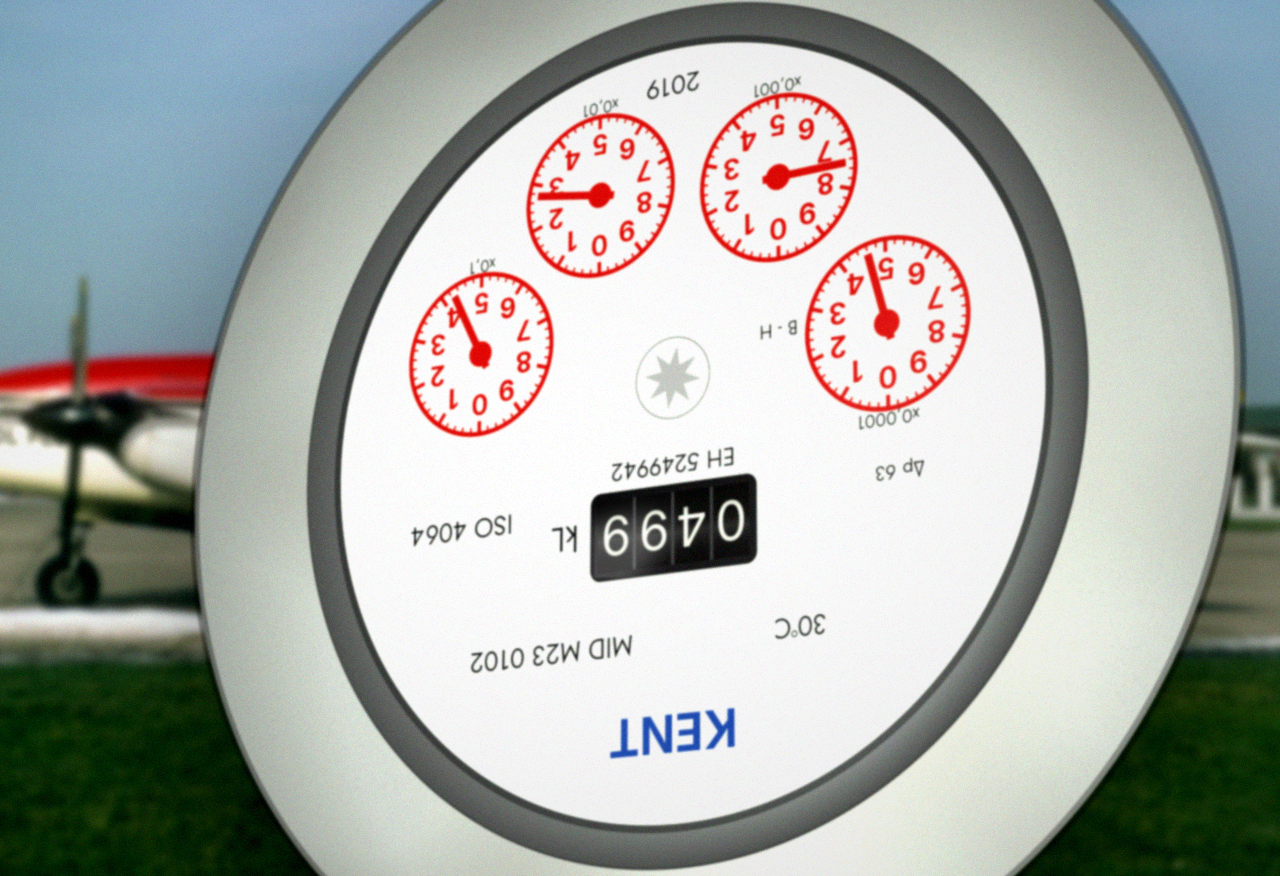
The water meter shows 499.4274 kL
